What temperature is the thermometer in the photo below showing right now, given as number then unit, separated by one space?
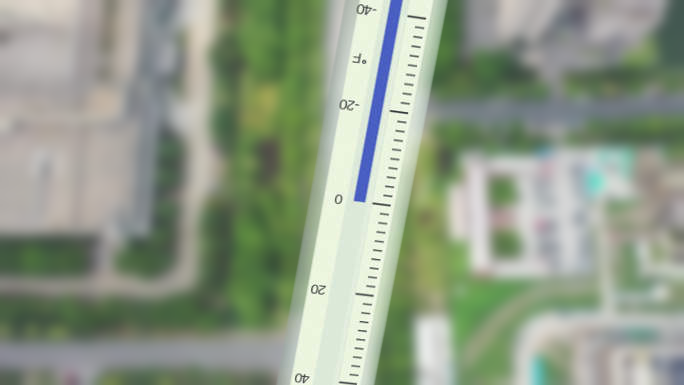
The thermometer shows 0 °F
